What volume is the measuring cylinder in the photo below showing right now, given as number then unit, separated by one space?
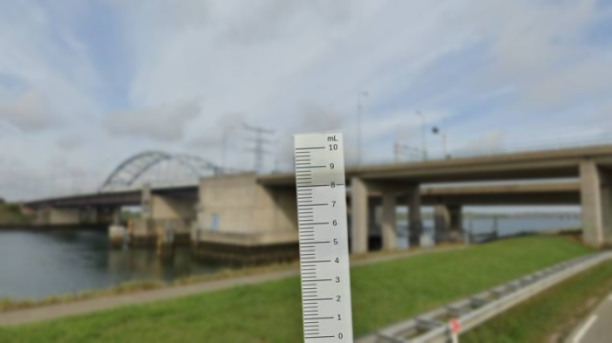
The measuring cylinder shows 8 mL
